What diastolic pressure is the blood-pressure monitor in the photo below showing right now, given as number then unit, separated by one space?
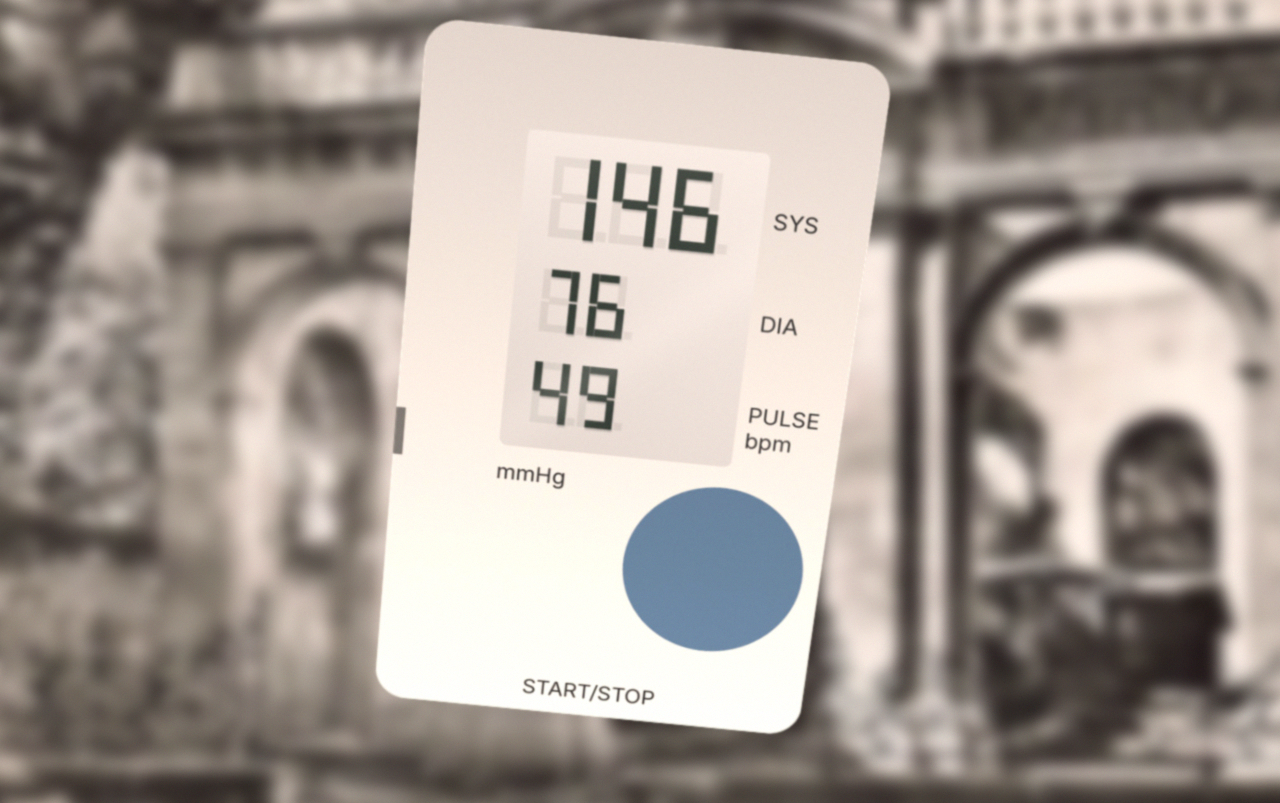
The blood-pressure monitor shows 76 mmHg
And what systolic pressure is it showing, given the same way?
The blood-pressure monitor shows 146 mmHg
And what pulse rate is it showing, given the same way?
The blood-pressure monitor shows 49 bpm
